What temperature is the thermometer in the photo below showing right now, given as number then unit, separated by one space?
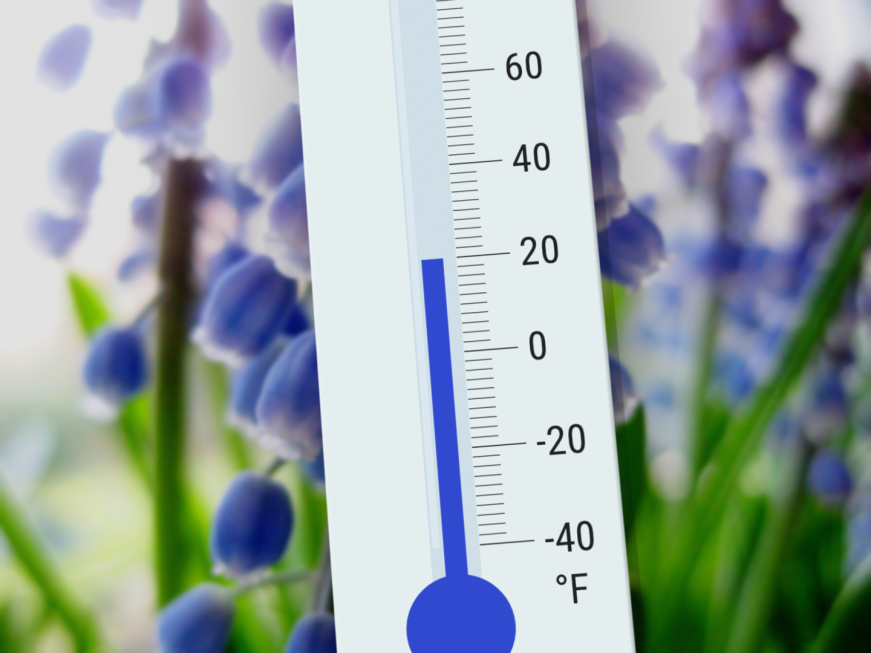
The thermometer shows 20 °F
